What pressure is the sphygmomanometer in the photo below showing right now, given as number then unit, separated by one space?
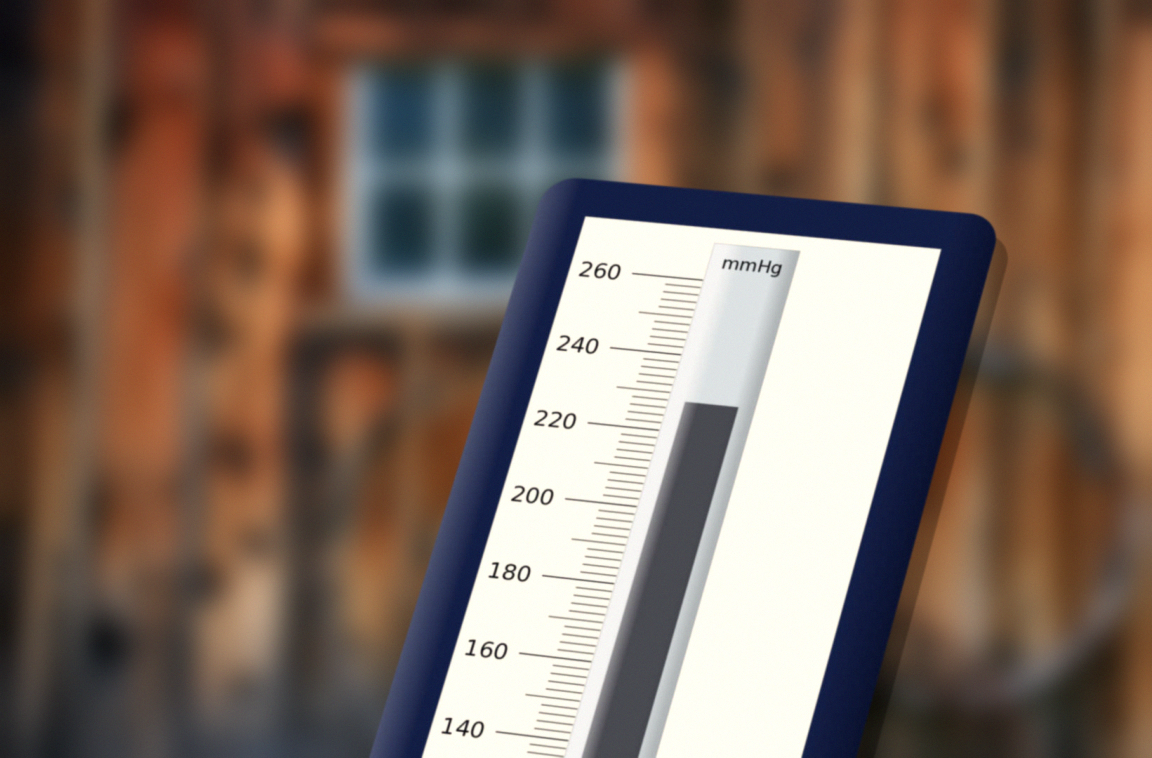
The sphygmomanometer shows 228 mmHg
